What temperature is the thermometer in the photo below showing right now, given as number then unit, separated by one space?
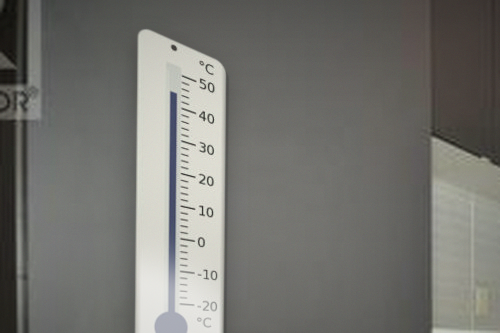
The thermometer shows 44 °C
